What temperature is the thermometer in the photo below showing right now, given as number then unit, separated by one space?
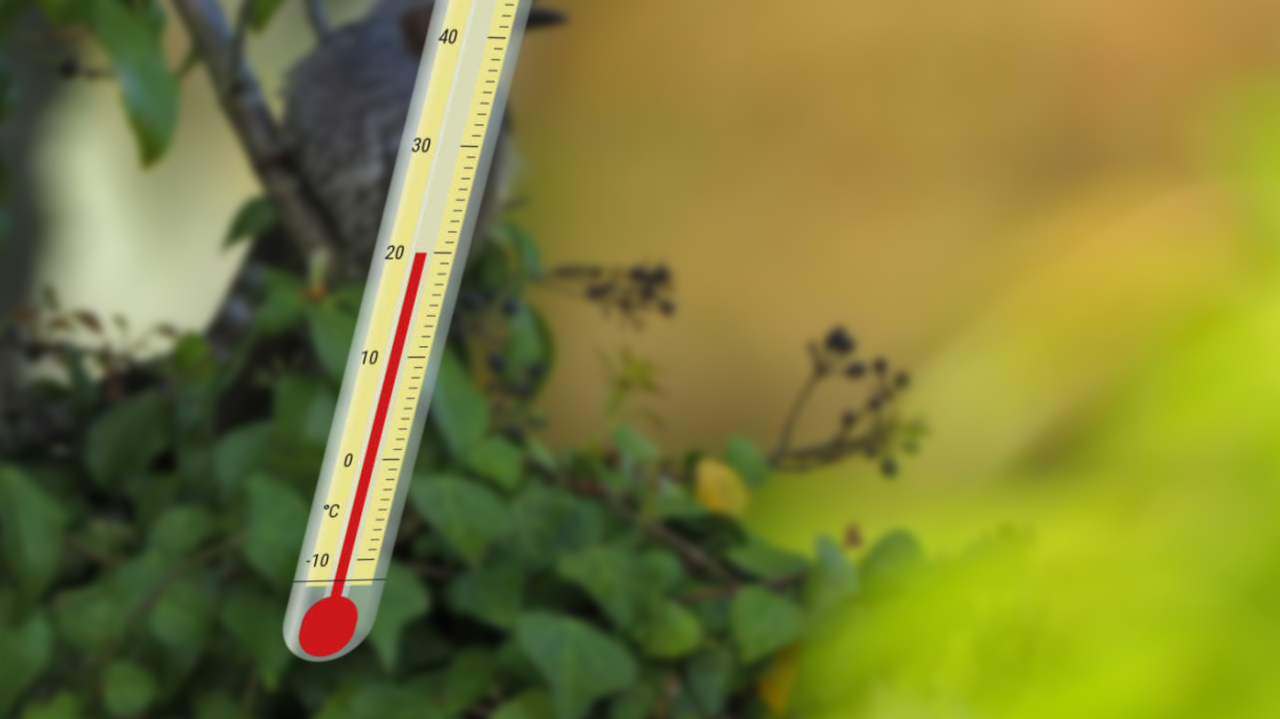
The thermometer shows 20 °C
